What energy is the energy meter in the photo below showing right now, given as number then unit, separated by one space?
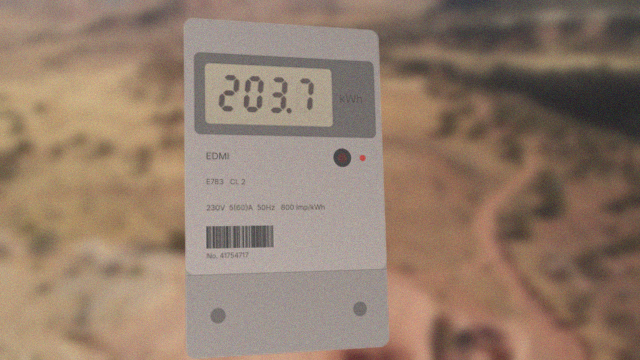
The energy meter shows 203.7 kWh
